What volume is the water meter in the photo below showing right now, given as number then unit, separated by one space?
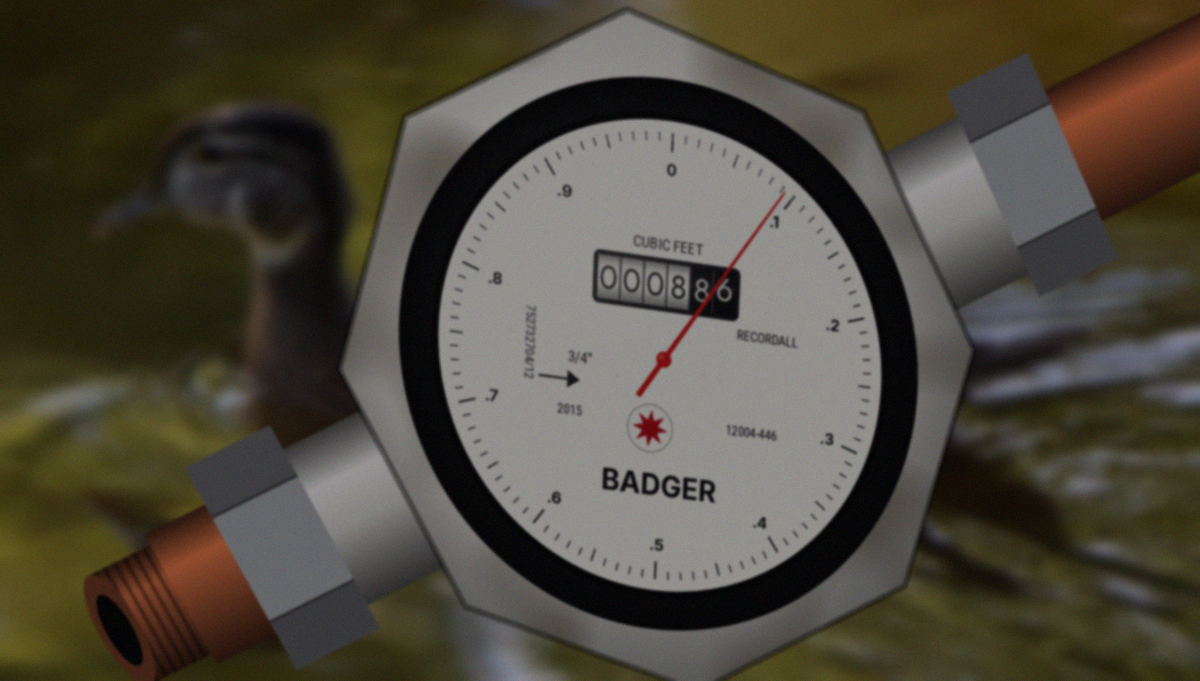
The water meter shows 886.09 ft³
